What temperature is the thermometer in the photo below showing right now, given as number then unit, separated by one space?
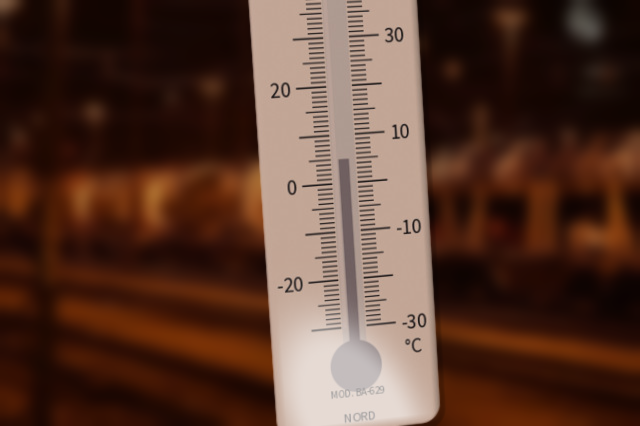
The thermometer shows 5 °C
